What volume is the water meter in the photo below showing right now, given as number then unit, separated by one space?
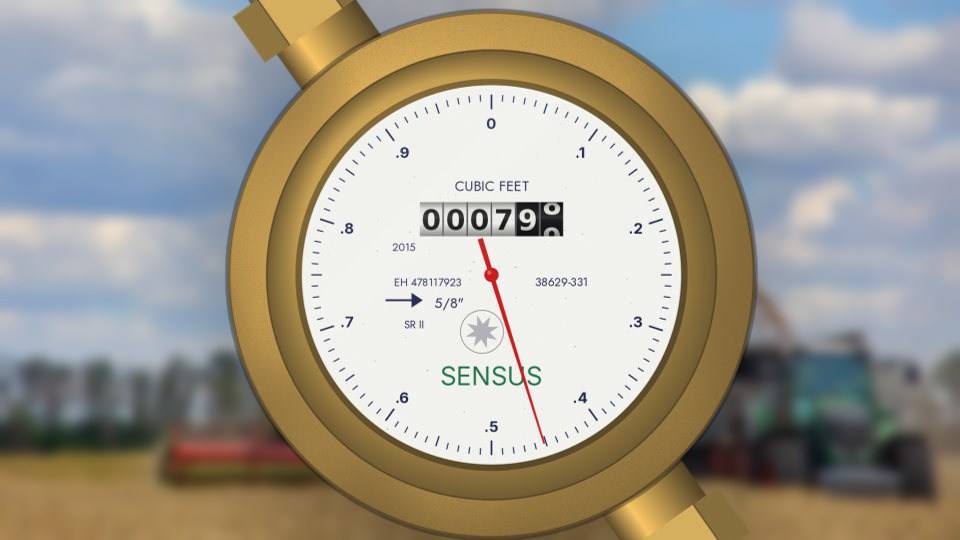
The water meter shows 798.45 ft³
